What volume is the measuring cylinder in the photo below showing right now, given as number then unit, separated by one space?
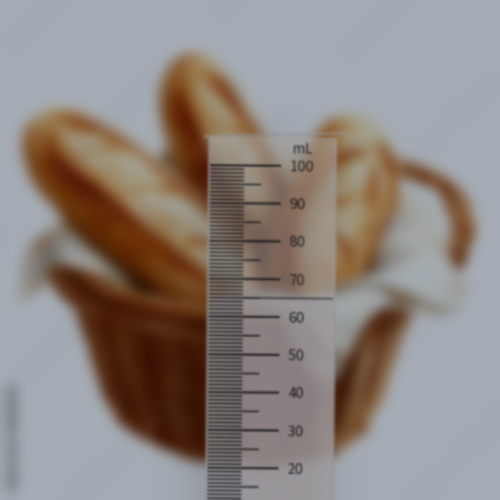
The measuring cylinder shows 65 mL
